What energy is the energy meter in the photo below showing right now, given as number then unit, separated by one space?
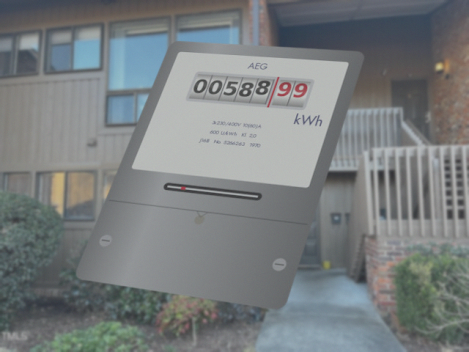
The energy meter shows 588.99 kWh
